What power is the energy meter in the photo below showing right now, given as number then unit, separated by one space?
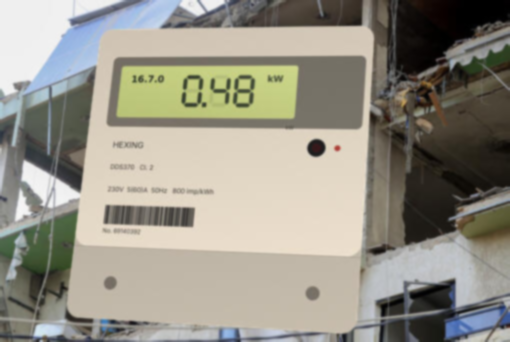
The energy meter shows 0.48 kW
